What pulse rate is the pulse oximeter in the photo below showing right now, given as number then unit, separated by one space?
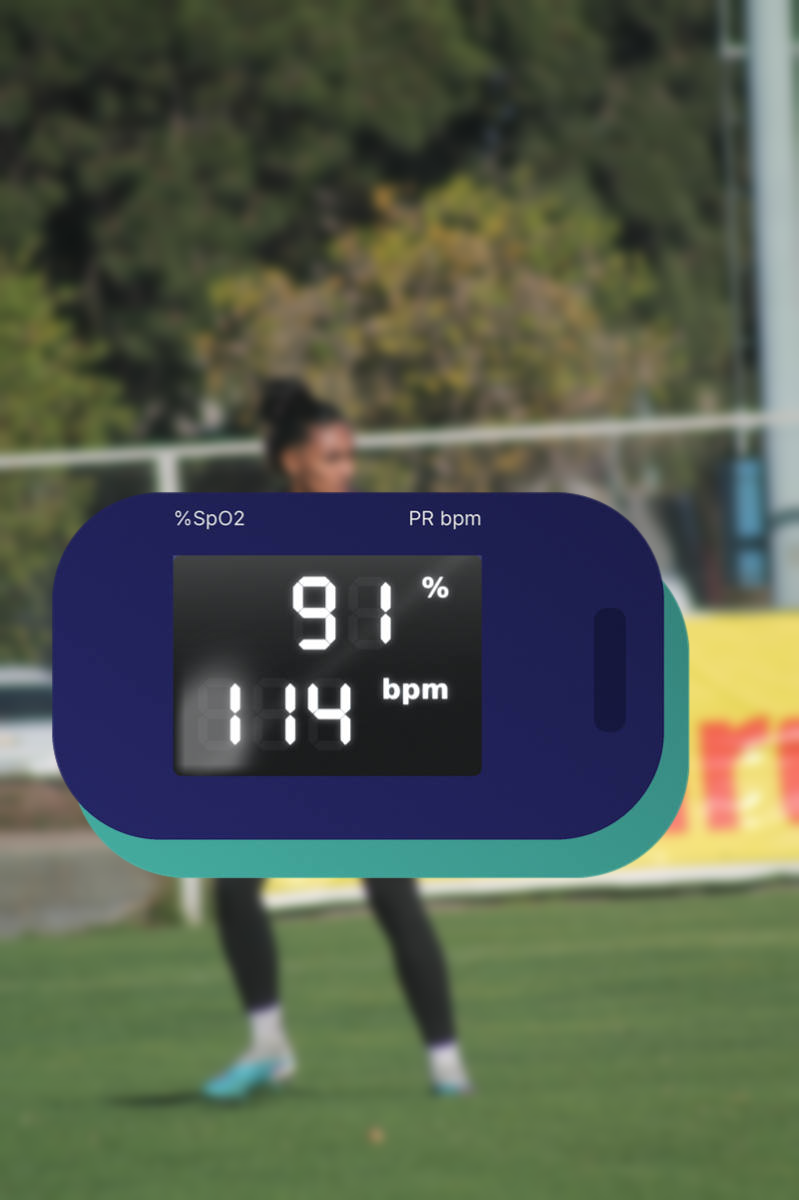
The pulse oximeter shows 114 bpm
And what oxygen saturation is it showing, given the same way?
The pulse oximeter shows 91 %
